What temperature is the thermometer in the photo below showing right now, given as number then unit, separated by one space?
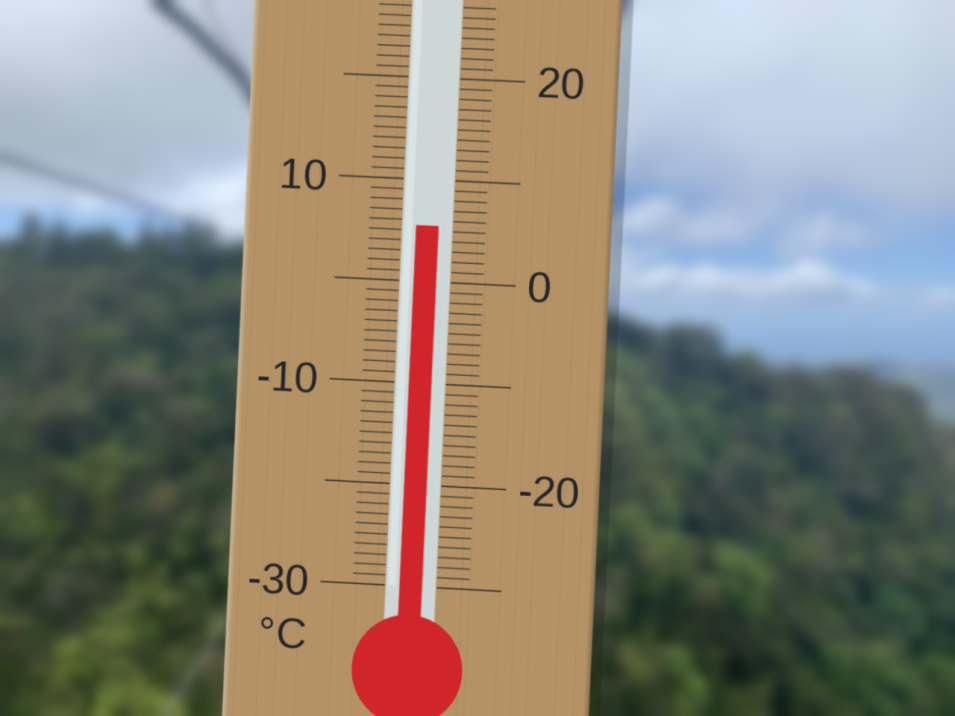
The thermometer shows 5.5 °C
